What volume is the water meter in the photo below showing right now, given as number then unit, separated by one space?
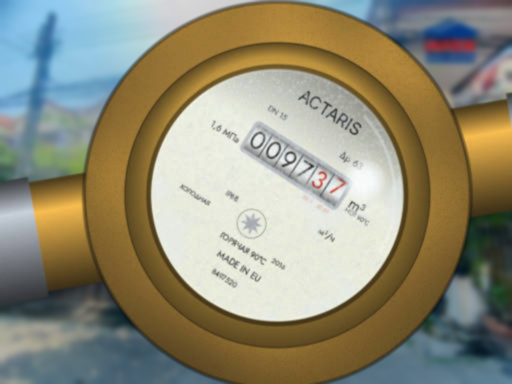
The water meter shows 97.37 m³
